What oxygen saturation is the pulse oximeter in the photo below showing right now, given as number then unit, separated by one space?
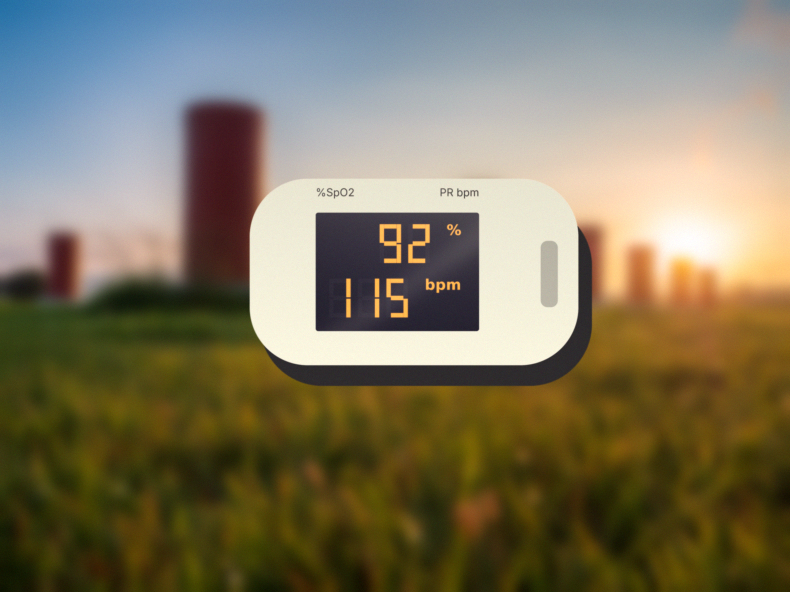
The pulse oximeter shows 92 %
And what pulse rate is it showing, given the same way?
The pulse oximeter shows 115 bpm
